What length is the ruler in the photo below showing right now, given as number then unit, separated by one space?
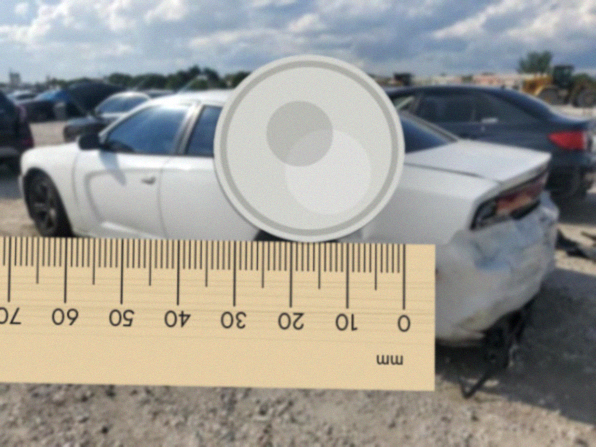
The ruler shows 34 mm
